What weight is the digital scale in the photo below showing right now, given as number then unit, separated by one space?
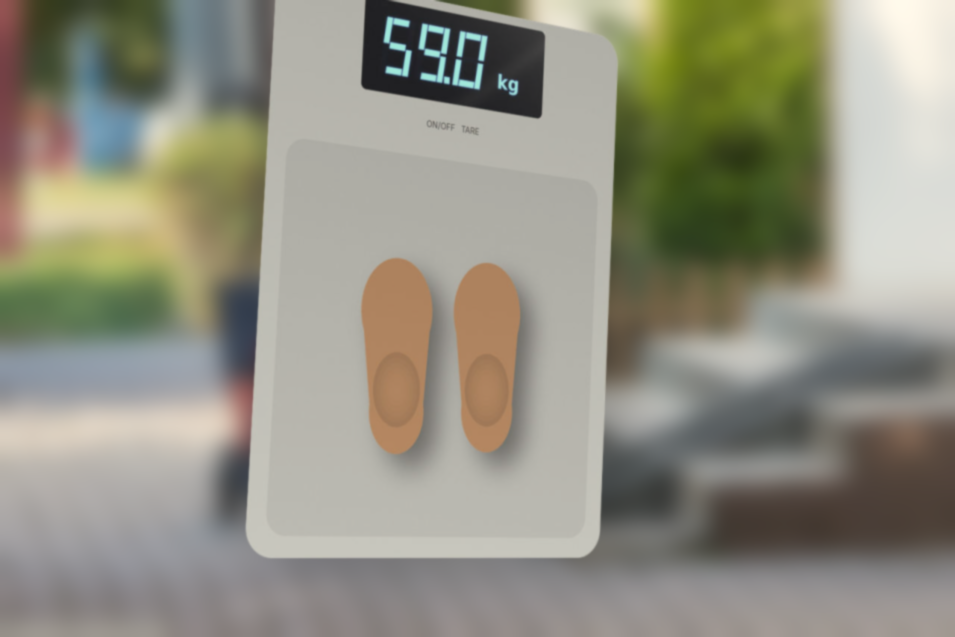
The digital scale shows 59.0 kg
